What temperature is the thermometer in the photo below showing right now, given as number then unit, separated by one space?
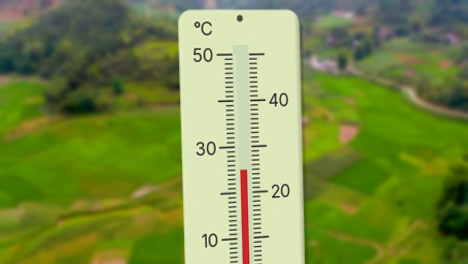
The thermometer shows 25 °C
